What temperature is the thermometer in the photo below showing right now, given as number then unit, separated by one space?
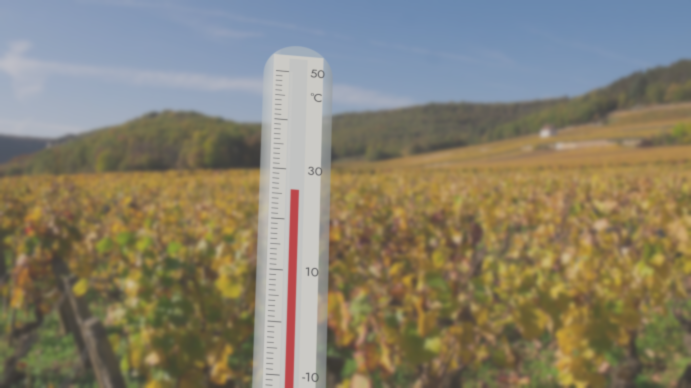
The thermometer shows 26 °C
